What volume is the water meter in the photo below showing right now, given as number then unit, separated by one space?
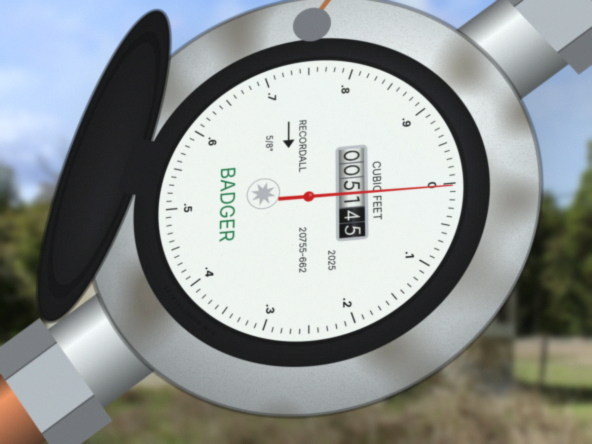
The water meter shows 5145.00 ft³
